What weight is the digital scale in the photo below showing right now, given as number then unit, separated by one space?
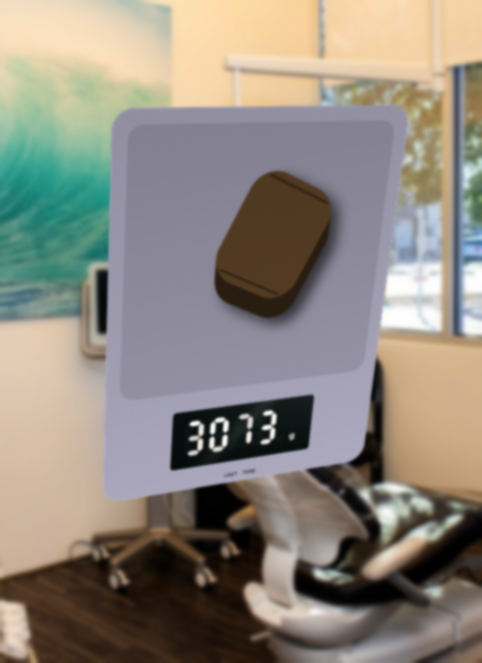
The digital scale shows 3073 g
